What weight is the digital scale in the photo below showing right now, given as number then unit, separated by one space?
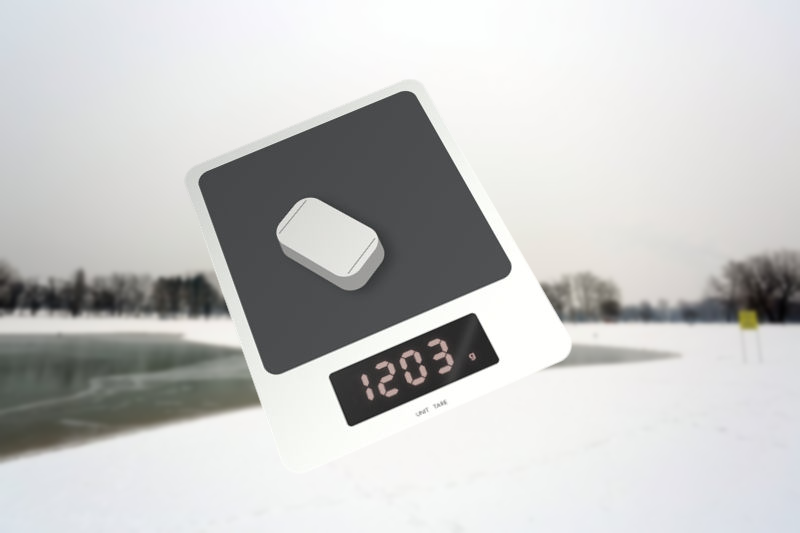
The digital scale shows 1203 g
